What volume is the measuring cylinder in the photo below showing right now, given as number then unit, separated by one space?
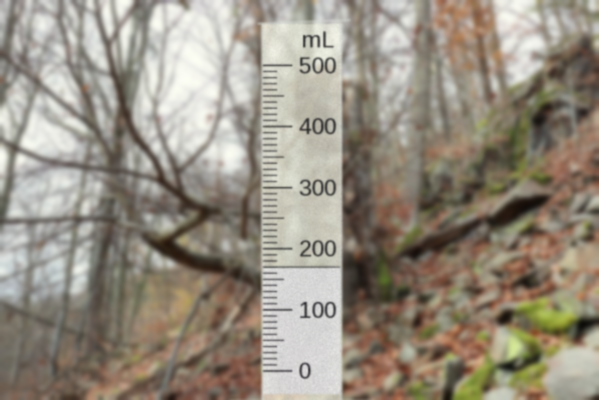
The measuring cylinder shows 170 mL
